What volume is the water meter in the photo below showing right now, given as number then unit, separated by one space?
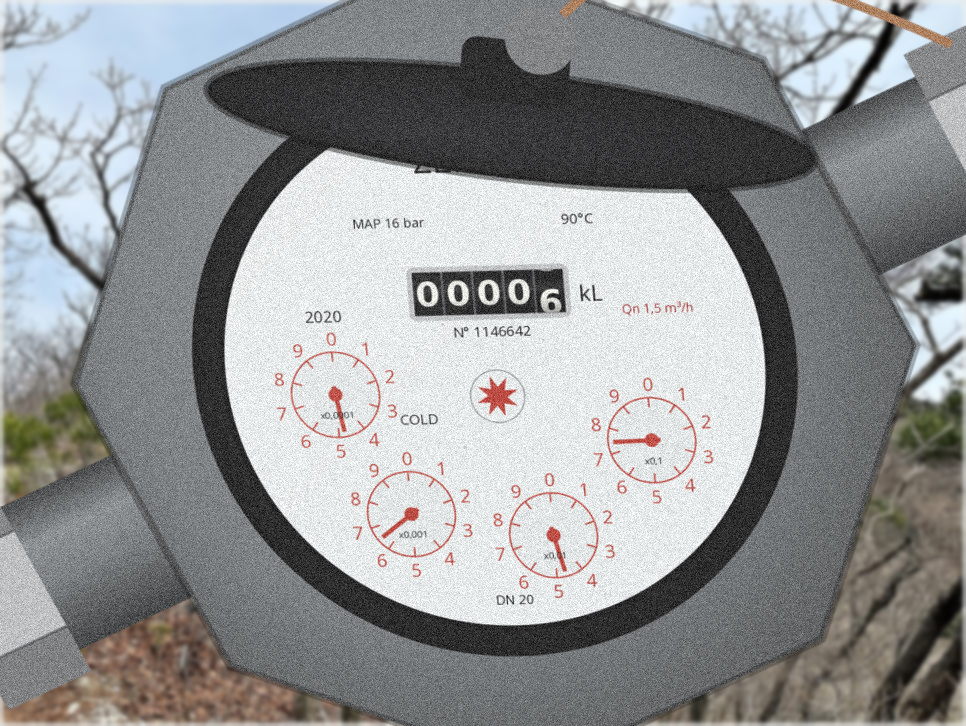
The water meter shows 5.7464 kL
